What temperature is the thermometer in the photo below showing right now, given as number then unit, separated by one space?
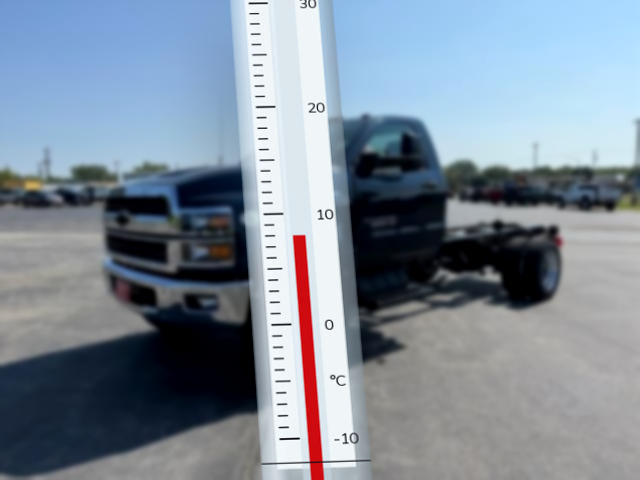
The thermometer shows 8 °C
